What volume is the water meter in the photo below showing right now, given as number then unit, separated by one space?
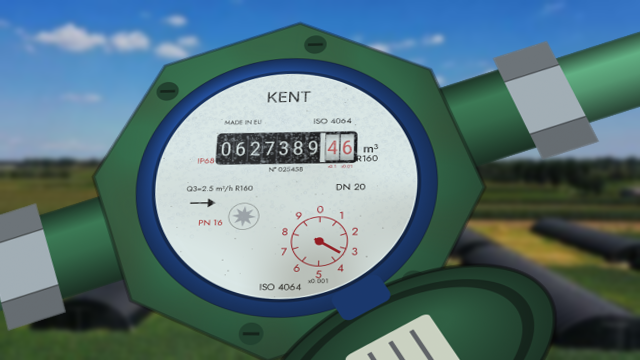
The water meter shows 627389.463 m³
